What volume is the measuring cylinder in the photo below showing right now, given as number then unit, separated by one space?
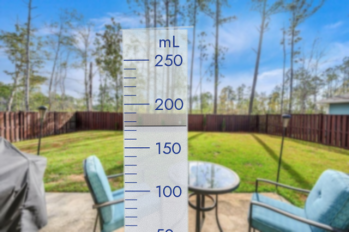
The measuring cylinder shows 175 mL
